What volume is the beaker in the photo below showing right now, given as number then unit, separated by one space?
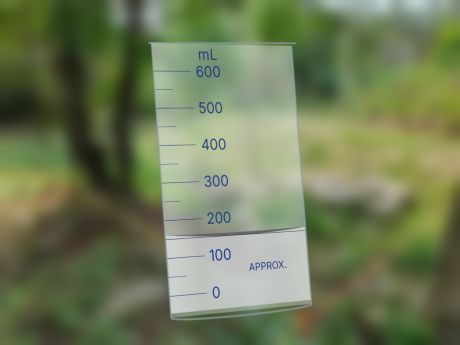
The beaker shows 150 mL
